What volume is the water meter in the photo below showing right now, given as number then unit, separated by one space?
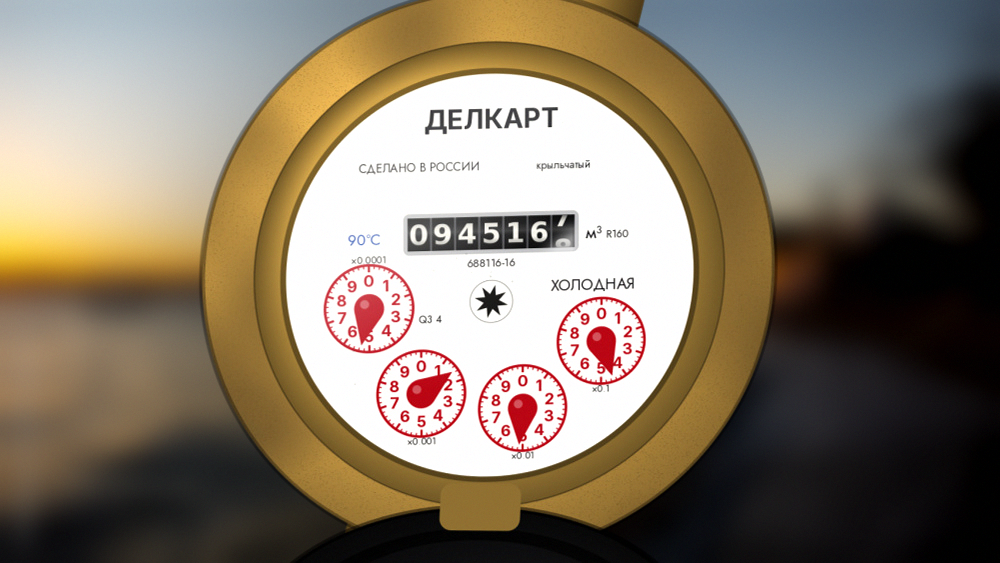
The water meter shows 945167.4515 m³
